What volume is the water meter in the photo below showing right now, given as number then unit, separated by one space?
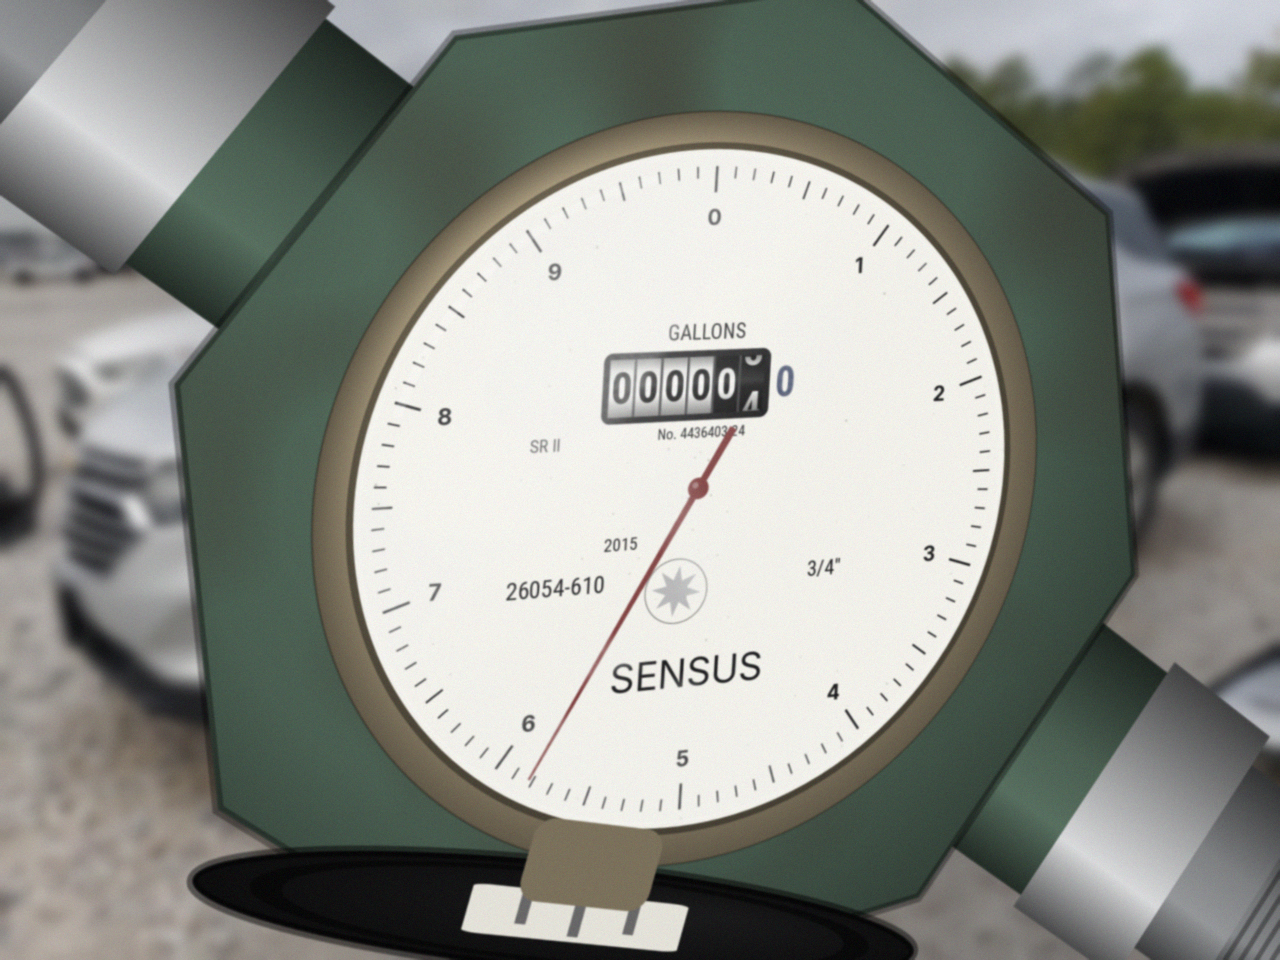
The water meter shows 35.8 gal
